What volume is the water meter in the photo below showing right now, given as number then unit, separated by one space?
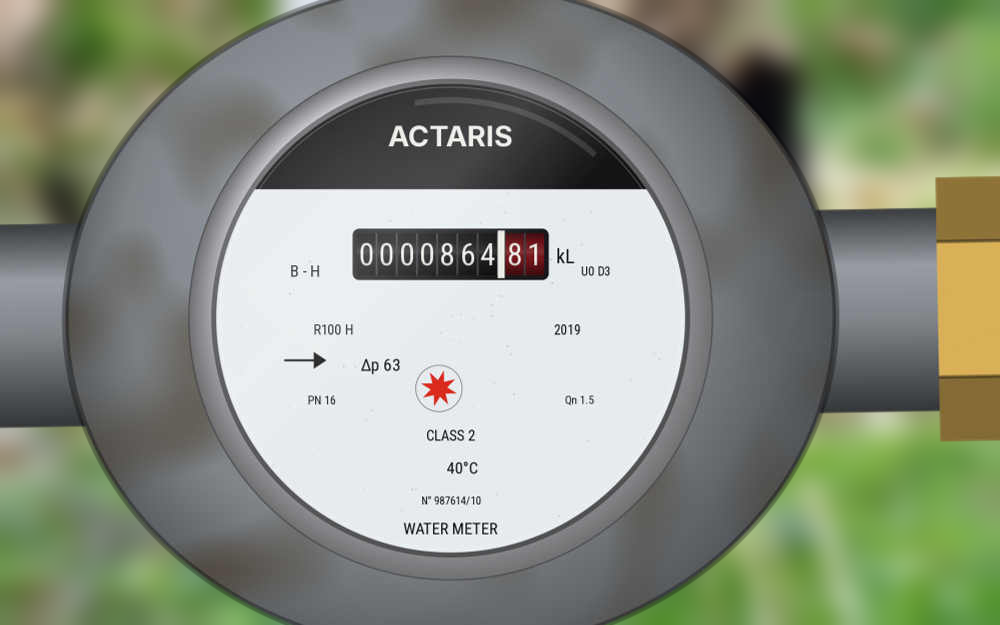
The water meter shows 864.81 kL
